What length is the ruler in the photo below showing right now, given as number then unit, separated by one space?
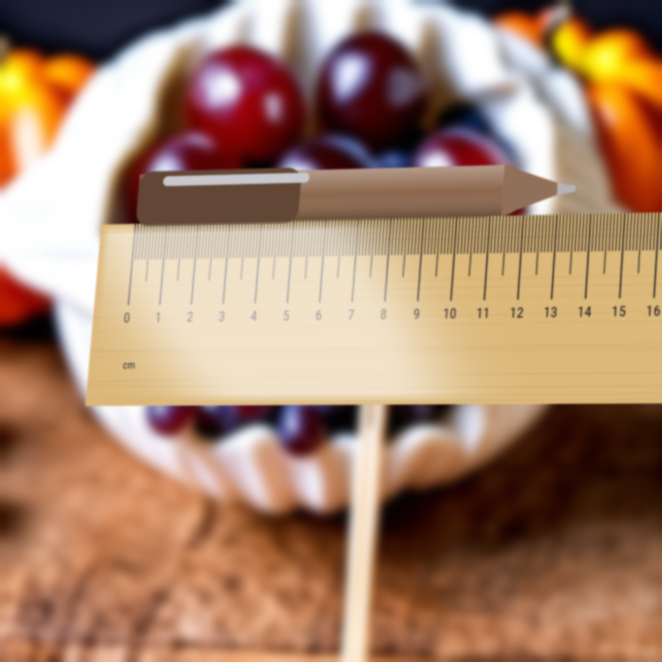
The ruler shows 13.5 cm
